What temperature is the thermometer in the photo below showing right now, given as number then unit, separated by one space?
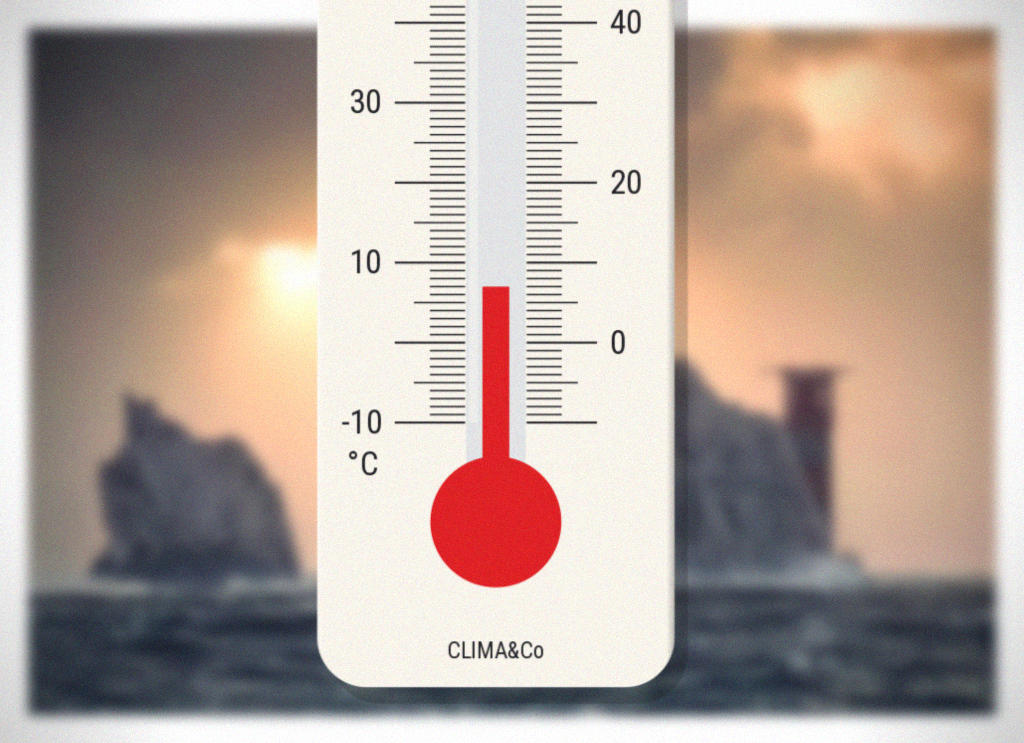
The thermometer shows 7 °C
